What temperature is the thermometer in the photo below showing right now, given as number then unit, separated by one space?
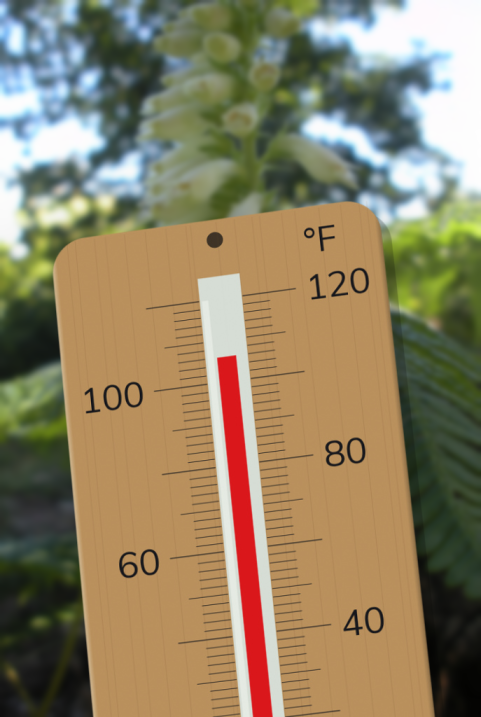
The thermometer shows 106 °F
